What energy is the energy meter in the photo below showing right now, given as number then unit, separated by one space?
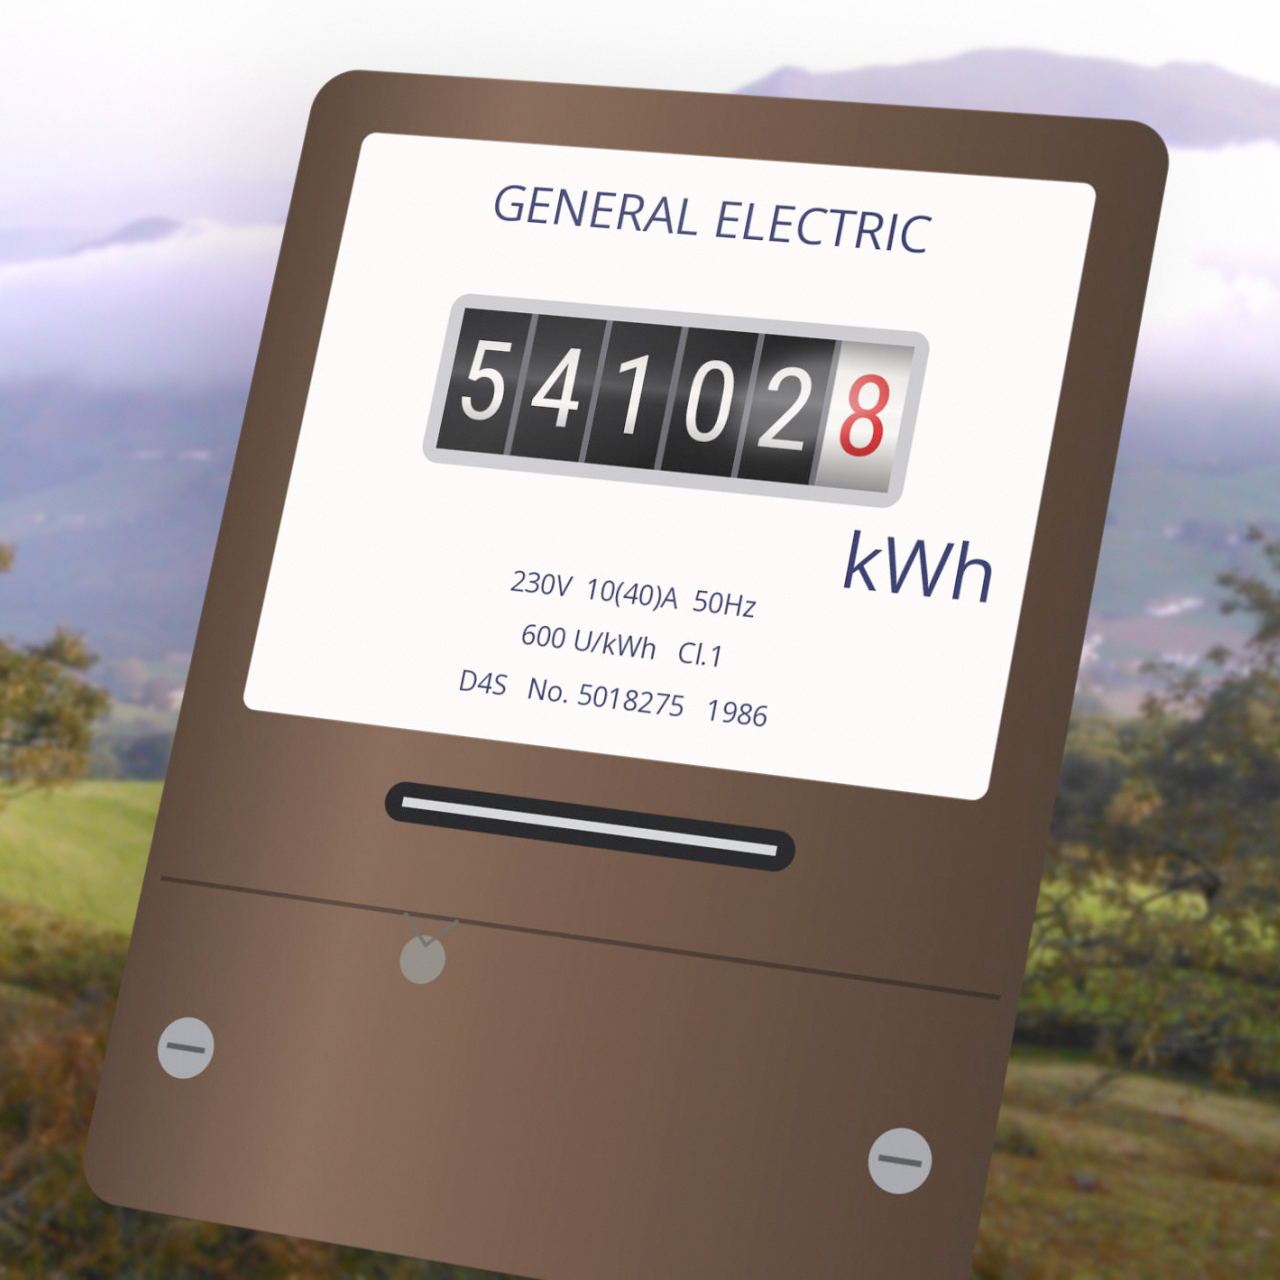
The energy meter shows 54102.8 kWh
